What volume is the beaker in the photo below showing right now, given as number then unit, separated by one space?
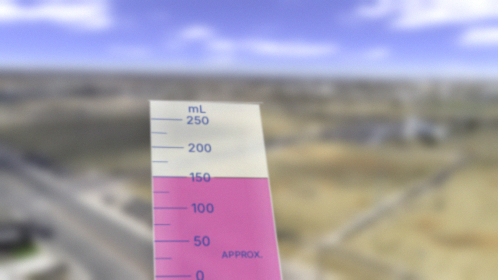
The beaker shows 150 mL
